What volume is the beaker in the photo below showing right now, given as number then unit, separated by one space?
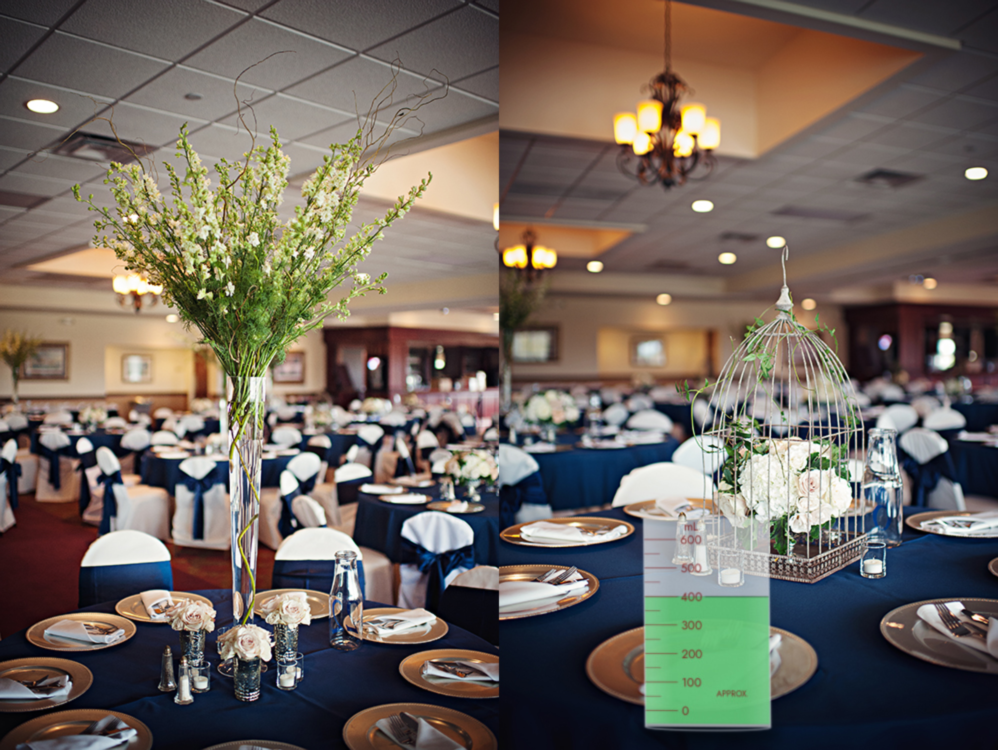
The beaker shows 400 mL
